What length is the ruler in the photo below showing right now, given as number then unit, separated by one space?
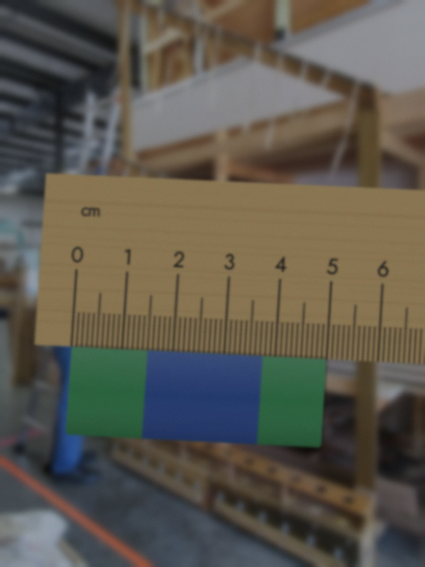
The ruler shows 5 cm
